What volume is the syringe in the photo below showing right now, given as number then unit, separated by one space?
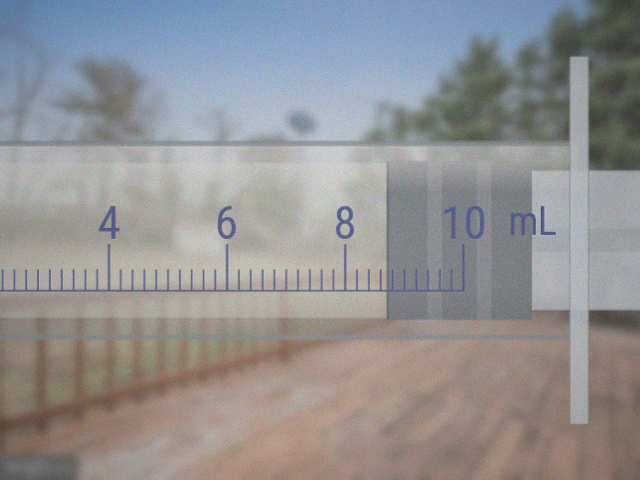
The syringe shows 8.7 mL
